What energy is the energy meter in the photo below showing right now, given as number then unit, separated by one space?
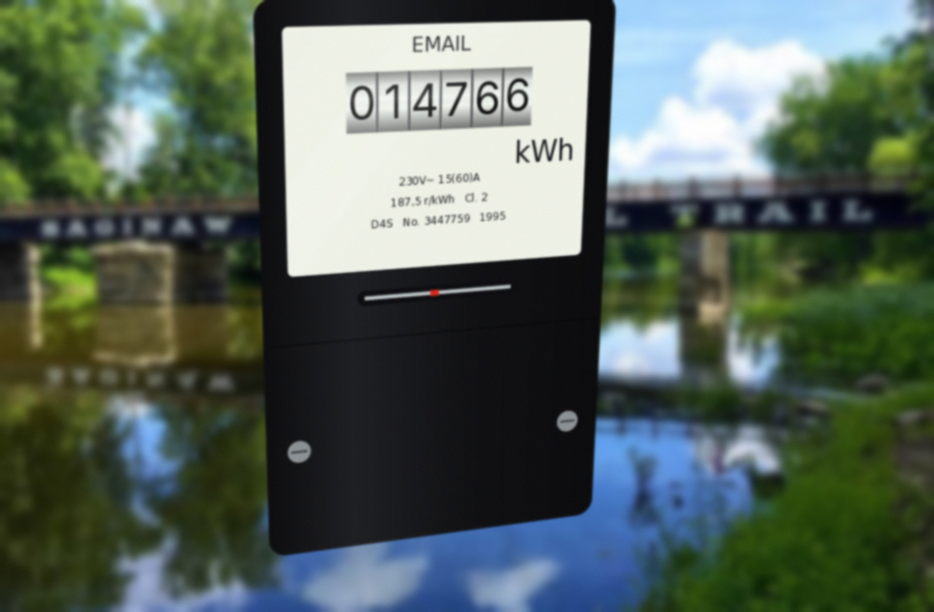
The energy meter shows 14766 kWh
